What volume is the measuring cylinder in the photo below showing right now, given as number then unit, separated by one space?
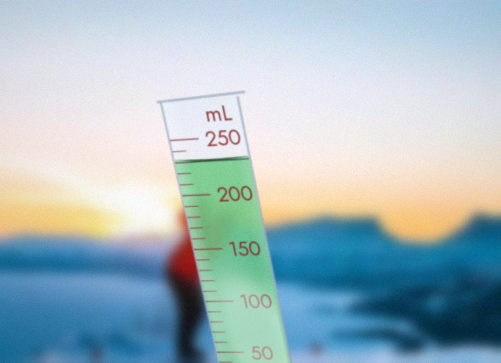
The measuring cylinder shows 230 mL
